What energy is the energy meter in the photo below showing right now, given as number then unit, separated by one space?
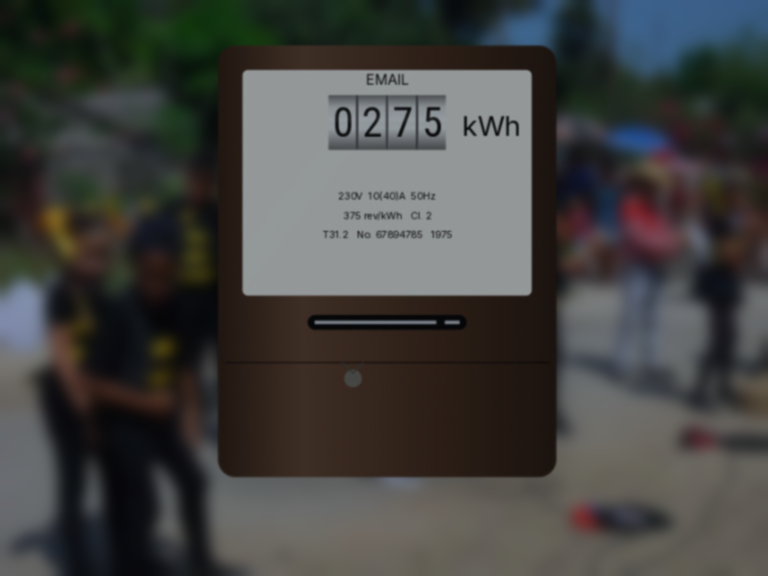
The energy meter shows 275 kWh
